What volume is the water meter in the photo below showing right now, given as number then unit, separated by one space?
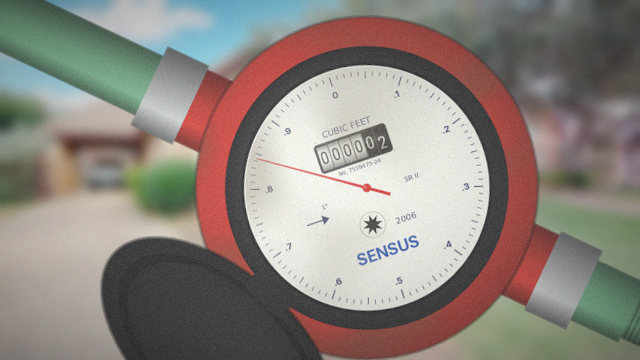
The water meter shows 1.84 ft³
